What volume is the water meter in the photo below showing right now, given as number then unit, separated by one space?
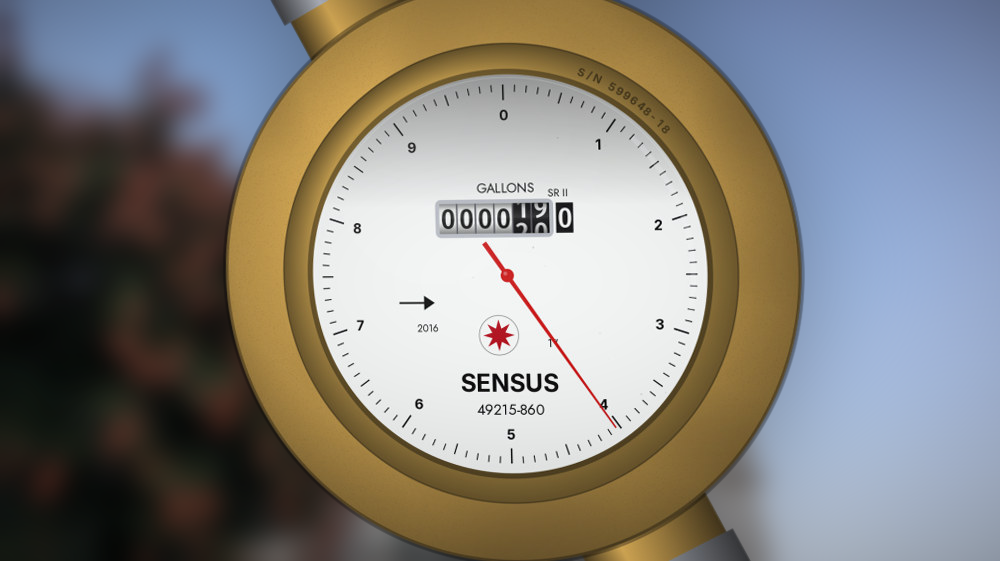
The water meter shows 194.0 gal
